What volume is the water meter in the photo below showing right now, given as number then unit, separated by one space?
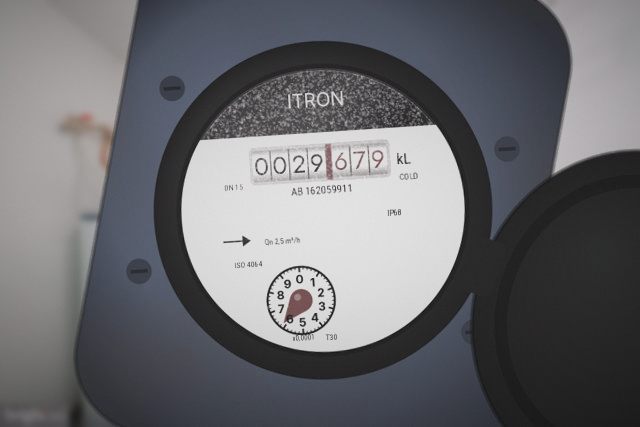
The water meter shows 29.6796 kL
